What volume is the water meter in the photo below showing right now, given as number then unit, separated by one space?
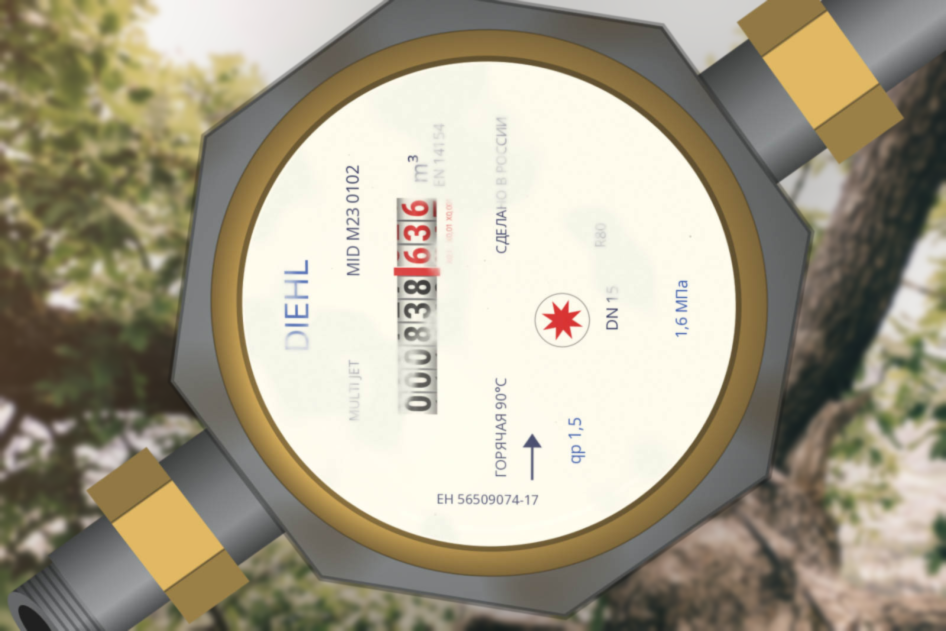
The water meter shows 838.636 m³
